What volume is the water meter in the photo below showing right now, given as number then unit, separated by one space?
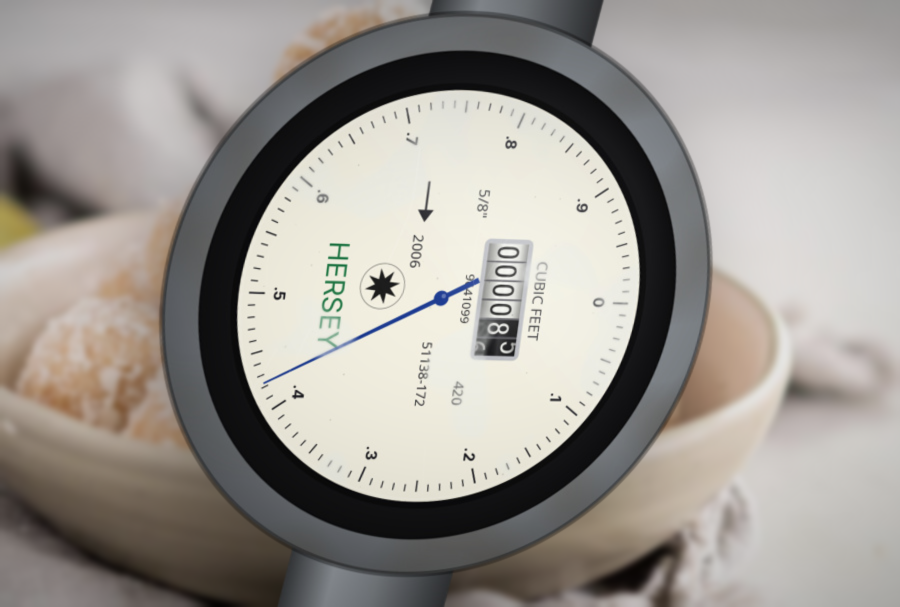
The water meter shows 85.42 ft³
